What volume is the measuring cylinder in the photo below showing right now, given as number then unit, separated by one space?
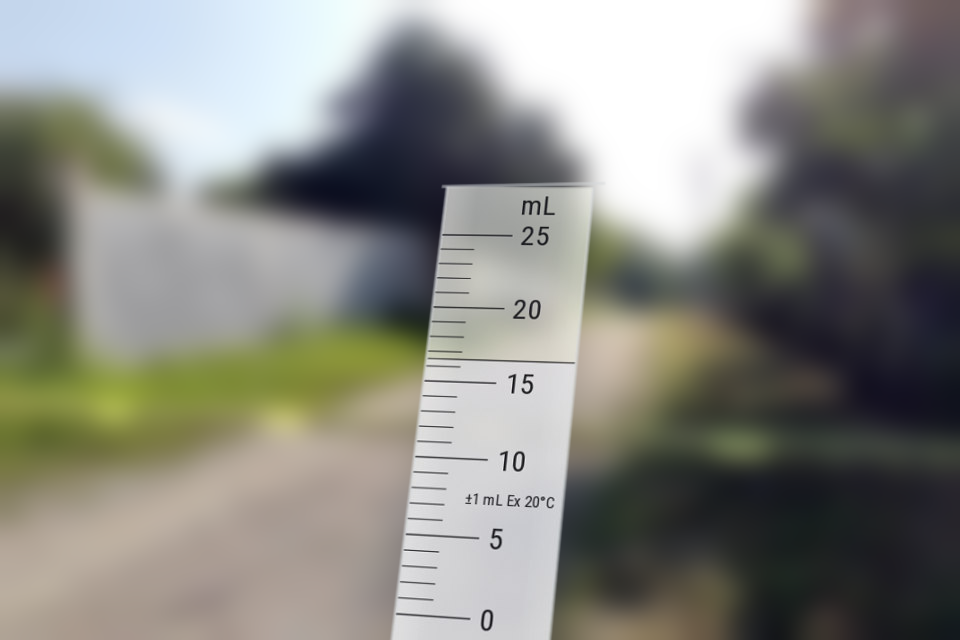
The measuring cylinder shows 16.5 mL
